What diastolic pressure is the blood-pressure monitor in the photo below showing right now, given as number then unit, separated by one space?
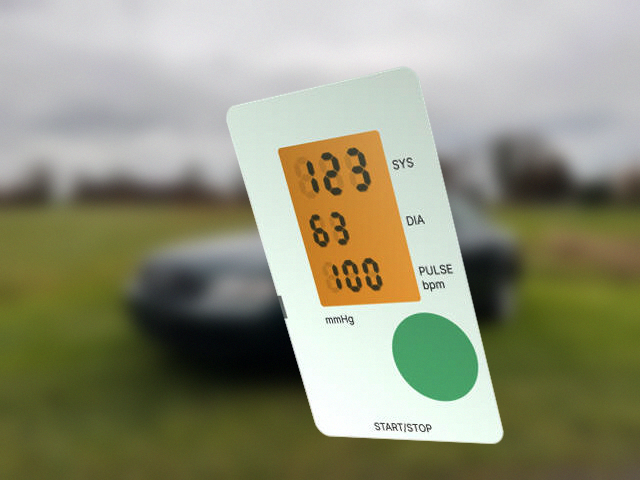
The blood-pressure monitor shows 63 mmHg
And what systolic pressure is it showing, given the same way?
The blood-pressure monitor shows 123 mmHg
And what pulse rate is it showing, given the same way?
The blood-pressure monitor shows 100 bpm
